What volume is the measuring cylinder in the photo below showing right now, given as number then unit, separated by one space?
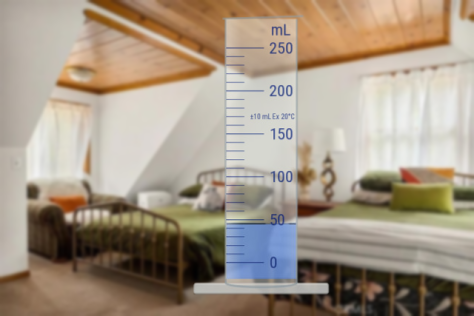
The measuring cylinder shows 45 mL
